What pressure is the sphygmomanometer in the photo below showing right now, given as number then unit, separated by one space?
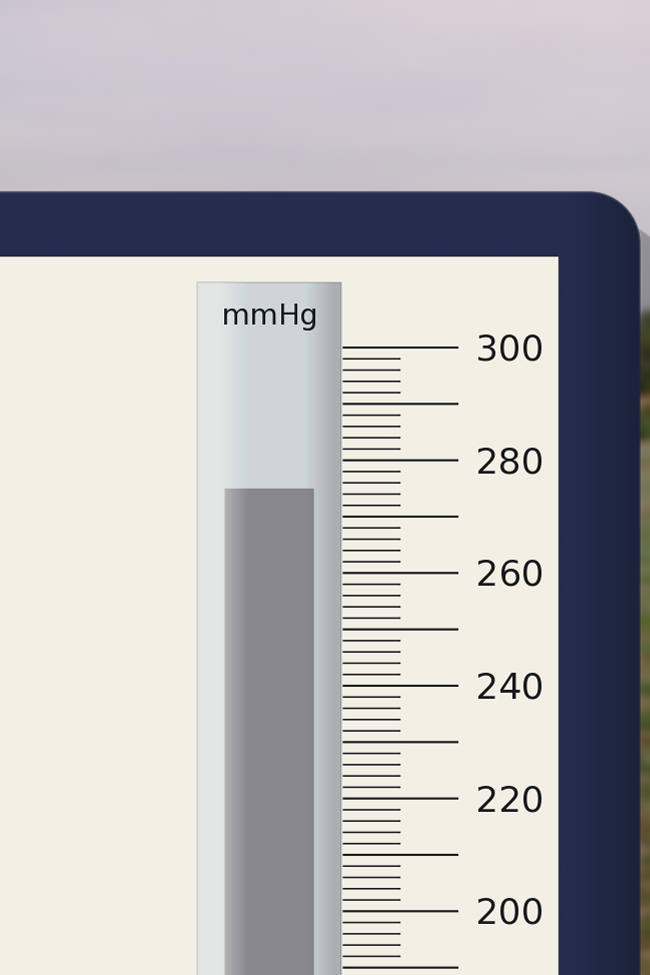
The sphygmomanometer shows 275 mmHg
